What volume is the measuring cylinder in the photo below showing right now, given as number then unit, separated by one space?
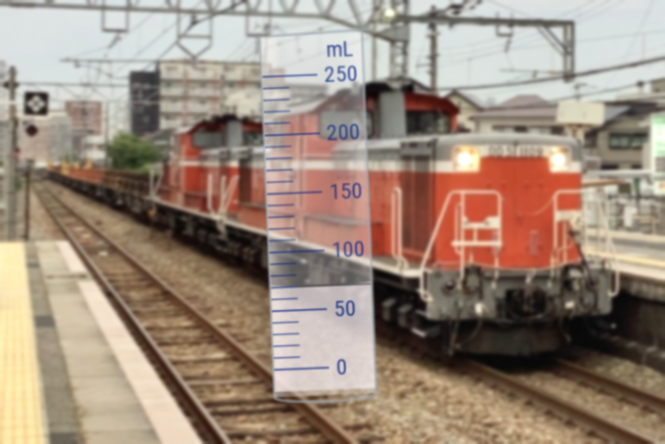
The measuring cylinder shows 70 mL
